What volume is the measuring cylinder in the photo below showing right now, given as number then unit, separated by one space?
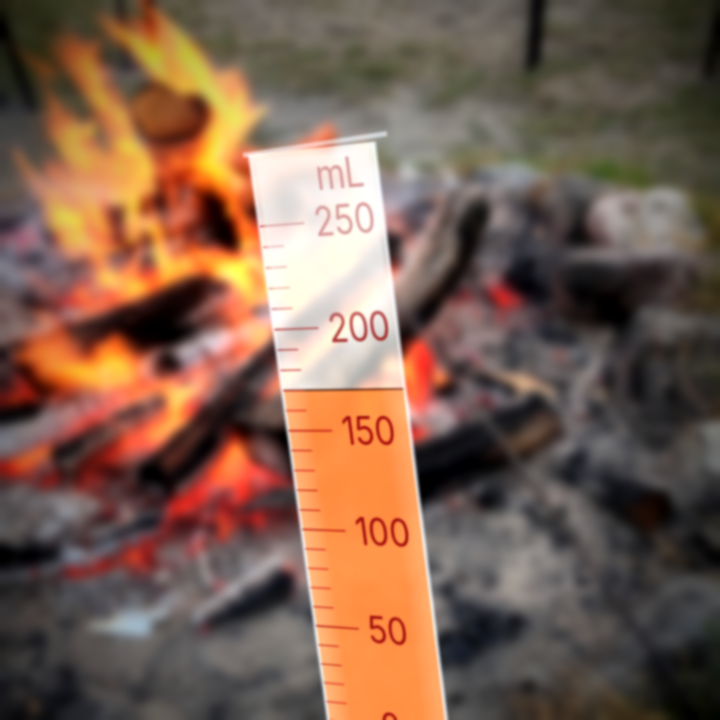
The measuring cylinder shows 170 mL
